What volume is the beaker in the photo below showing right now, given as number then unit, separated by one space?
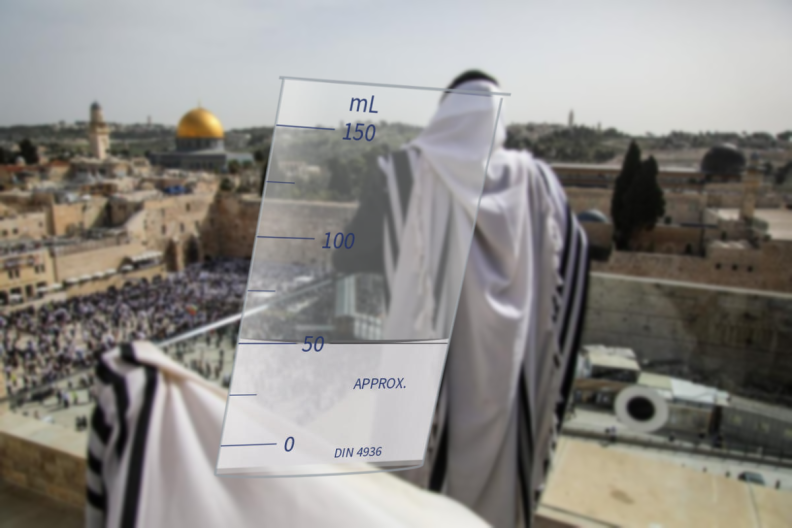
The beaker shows 50 mL
